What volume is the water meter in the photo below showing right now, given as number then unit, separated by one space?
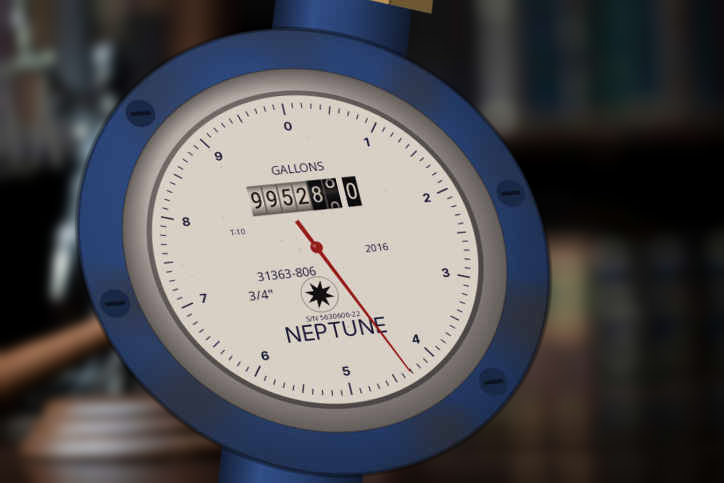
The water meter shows 9952884.3 gal
